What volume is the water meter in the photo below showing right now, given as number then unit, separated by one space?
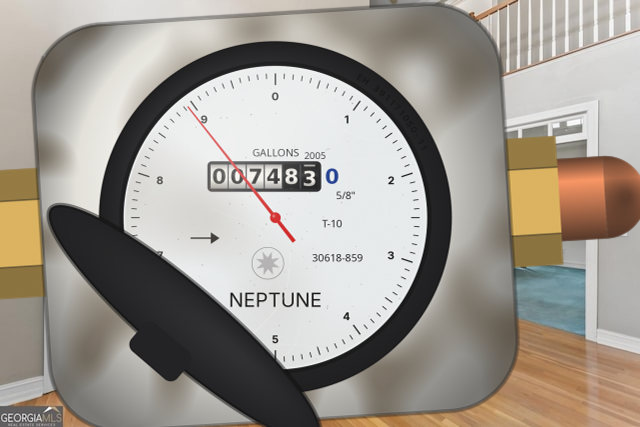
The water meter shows 74828.9 gal
